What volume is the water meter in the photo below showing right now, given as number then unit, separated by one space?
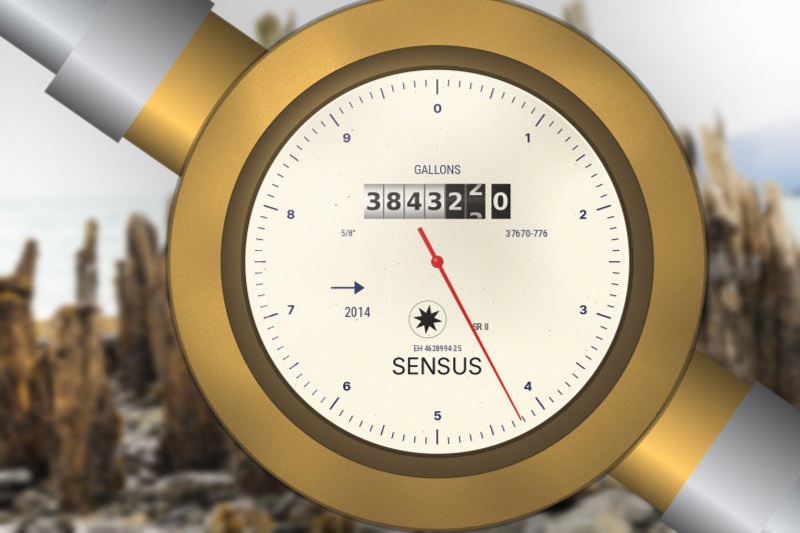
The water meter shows 3843224.2 gal
